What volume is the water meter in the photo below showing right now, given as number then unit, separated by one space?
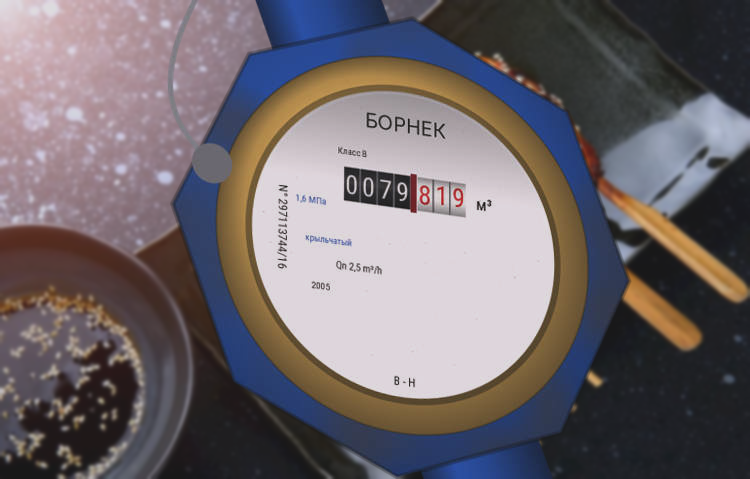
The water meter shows 79.819 m³
